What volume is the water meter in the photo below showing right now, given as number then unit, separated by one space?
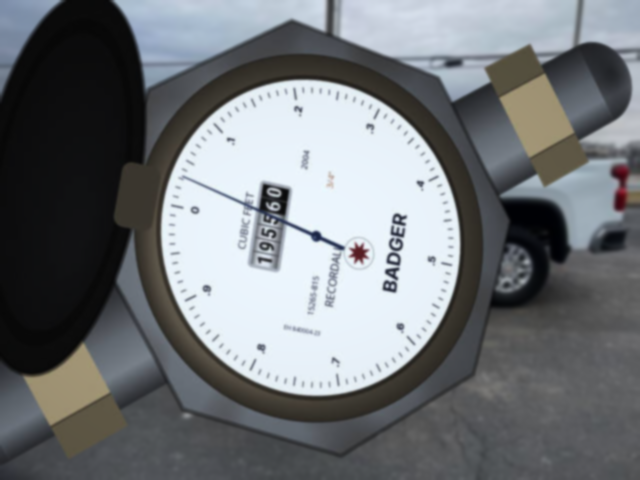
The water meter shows 195560.03 ft³
